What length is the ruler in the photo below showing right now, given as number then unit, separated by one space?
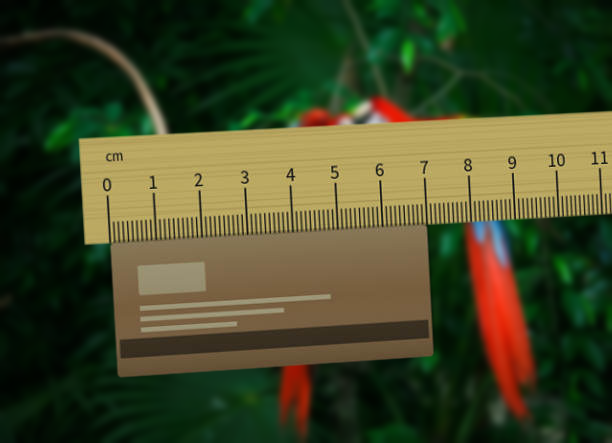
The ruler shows 7 cm
